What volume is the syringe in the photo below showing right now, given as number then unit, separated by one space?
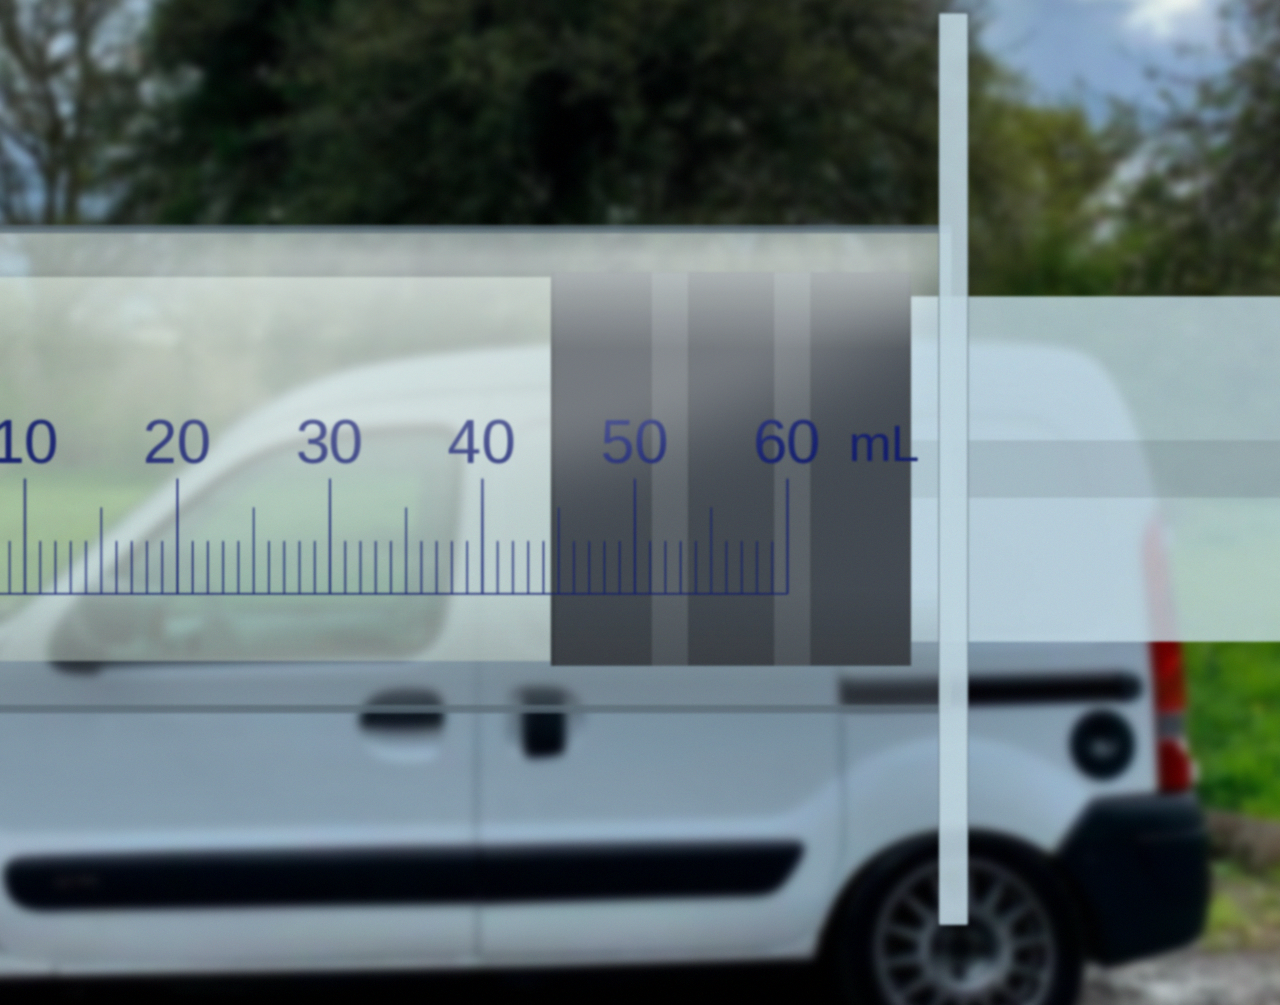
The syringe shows 44.5 mL
